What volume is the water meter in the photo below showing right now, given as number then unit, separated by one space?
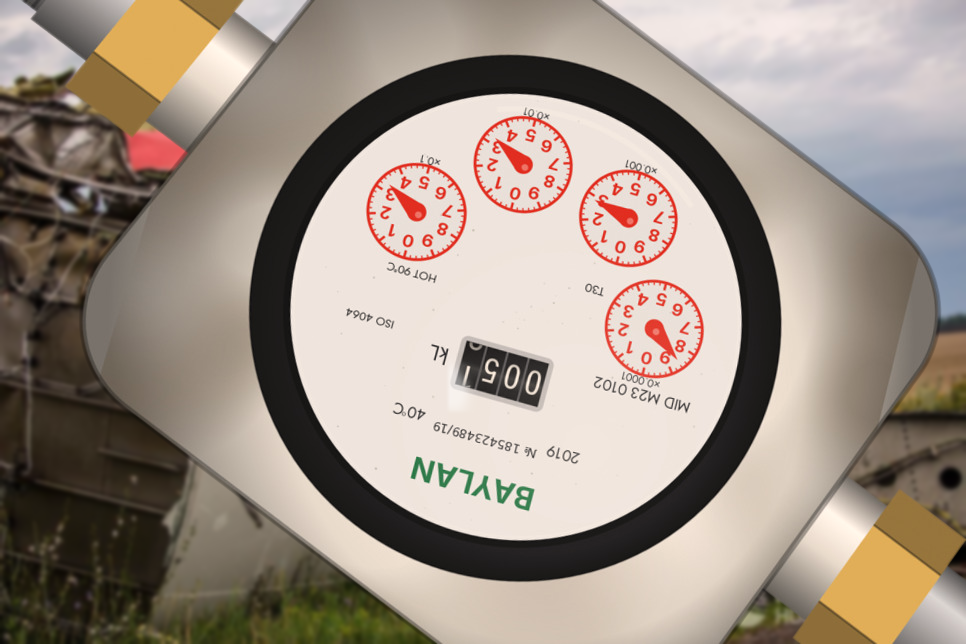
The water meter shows 51.3328 kL
